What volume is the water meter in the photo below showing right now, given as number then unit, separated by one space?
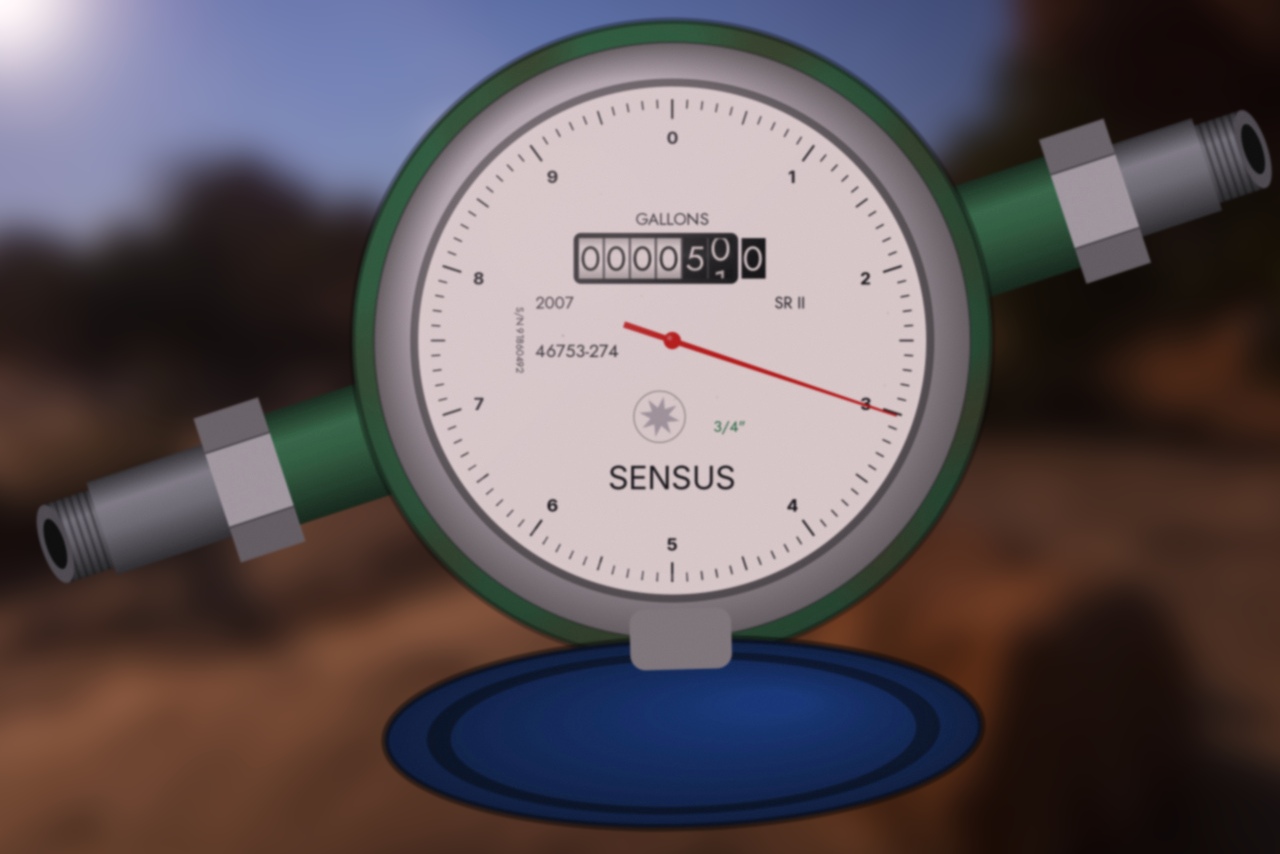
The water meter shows 503.0 gal
